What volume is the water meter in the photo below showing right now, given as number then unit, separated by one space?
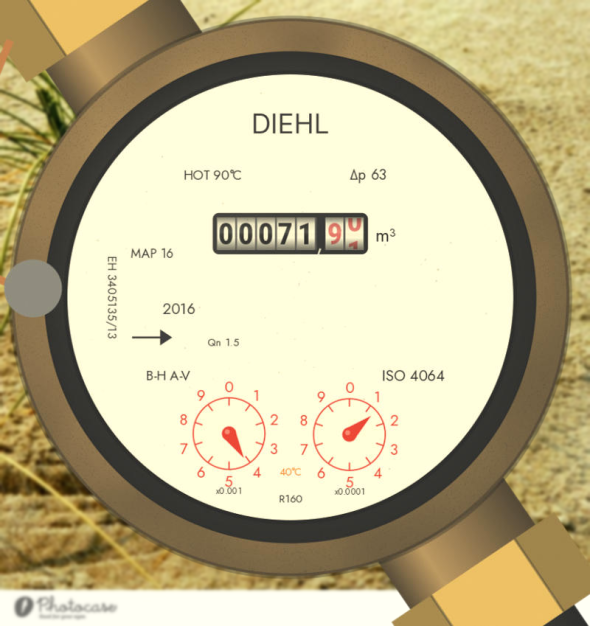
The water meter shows 71.9041 m³
